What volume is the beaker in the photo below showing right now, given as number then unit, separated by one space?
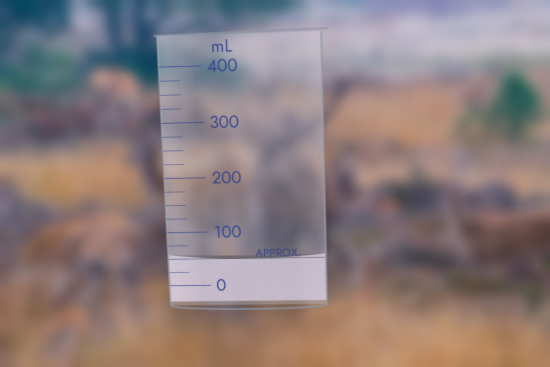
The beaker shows 50 mL
